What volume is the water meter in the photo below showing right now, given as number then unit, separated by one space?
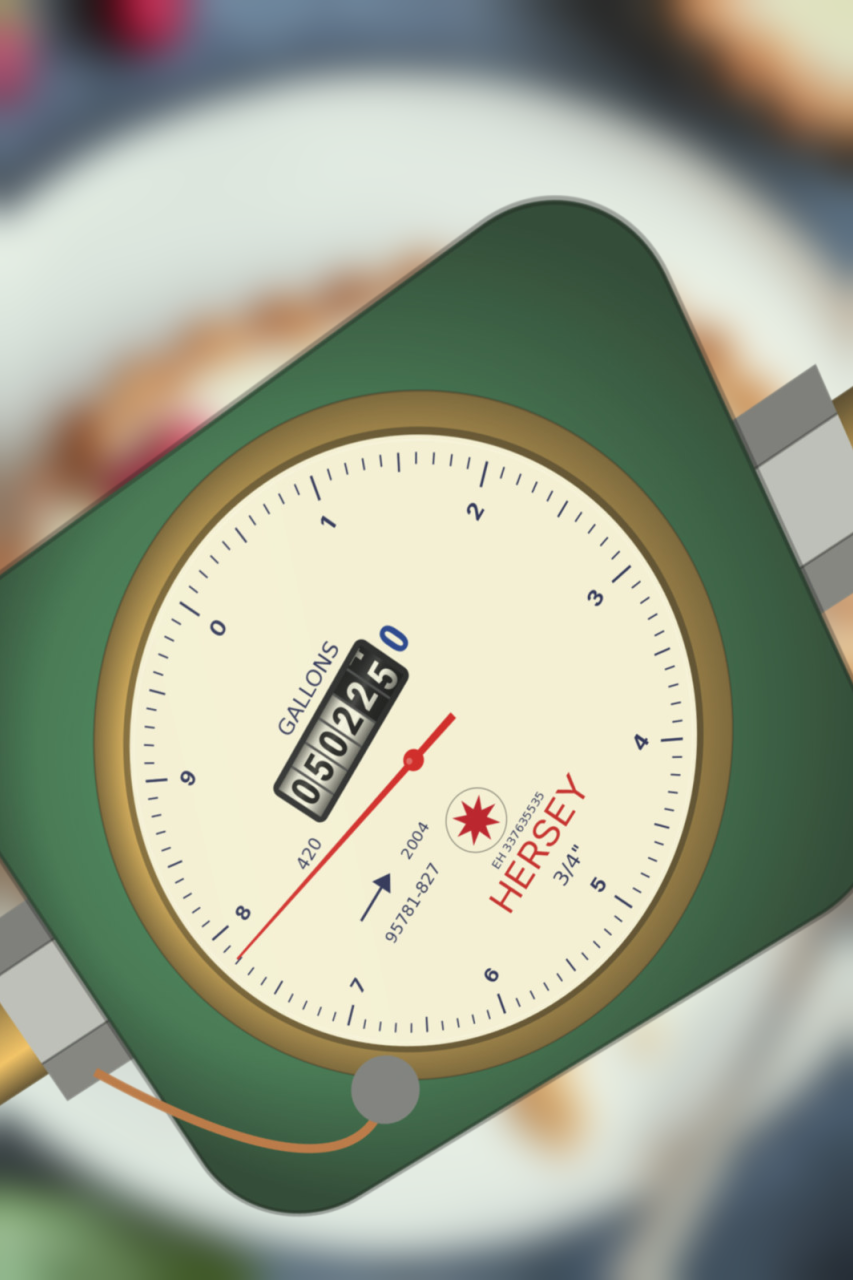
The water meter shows 502247.8 gal
